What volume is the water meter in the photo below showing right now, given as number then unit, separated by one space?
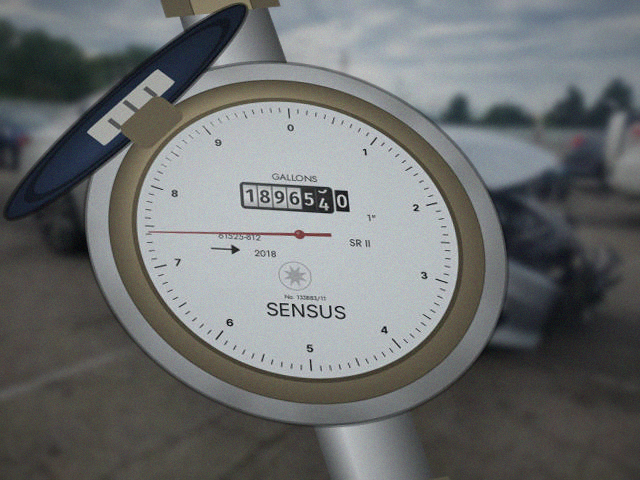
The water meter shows 1896537.4 gal
